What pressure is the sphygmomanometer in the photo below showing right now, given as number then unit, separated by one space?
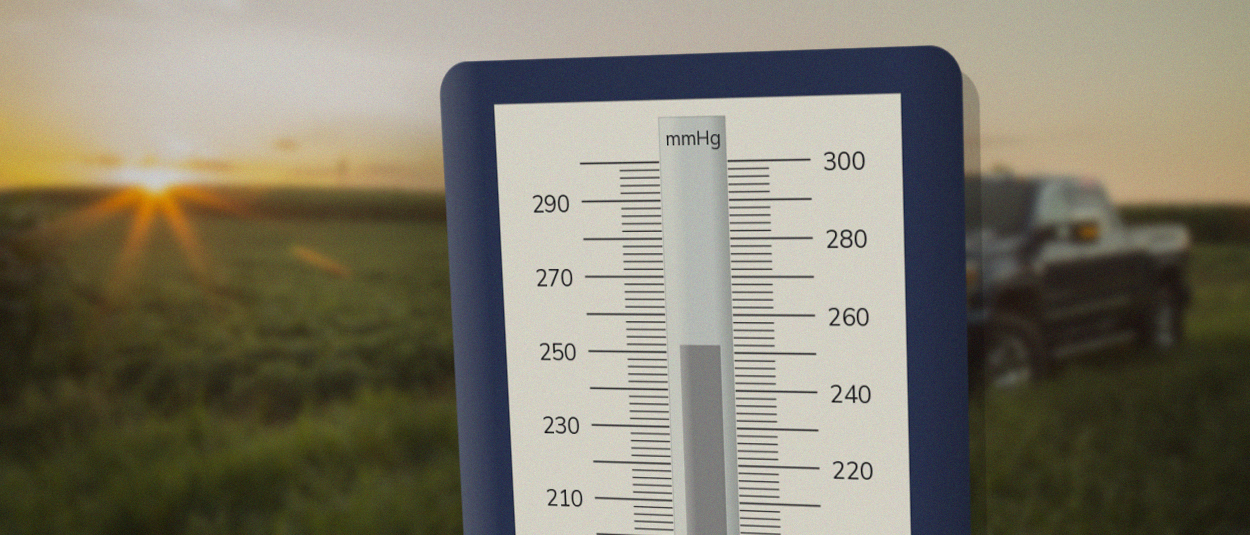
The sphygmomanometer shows 252 mmHg
